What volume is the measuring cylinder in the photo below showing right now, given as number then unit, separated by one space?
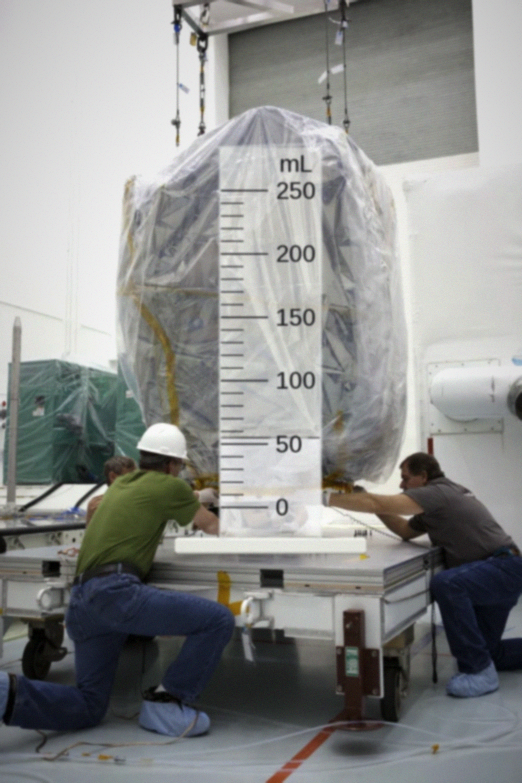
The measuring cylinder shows 55 mL
